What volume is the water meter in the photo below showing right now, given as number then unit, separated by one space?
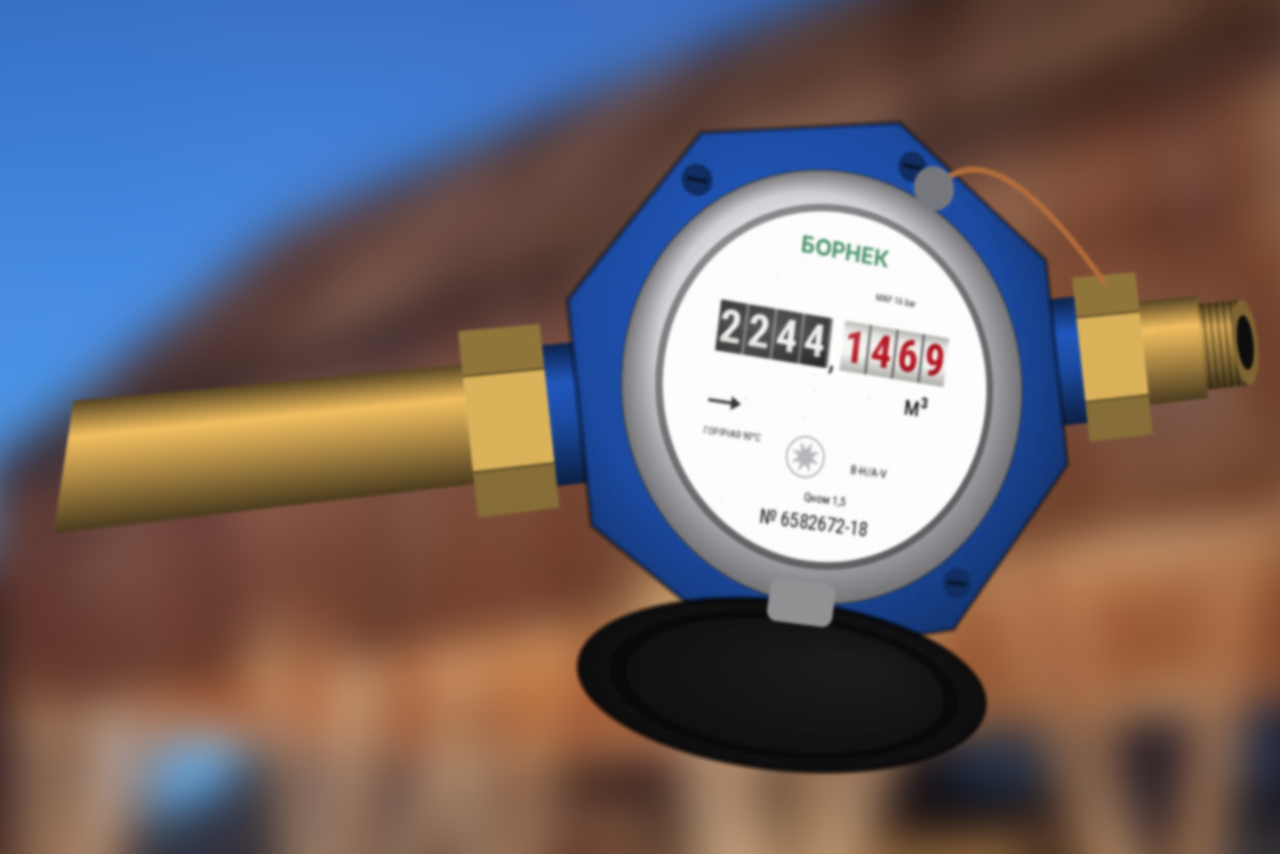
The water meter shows 2244.1469 m³
